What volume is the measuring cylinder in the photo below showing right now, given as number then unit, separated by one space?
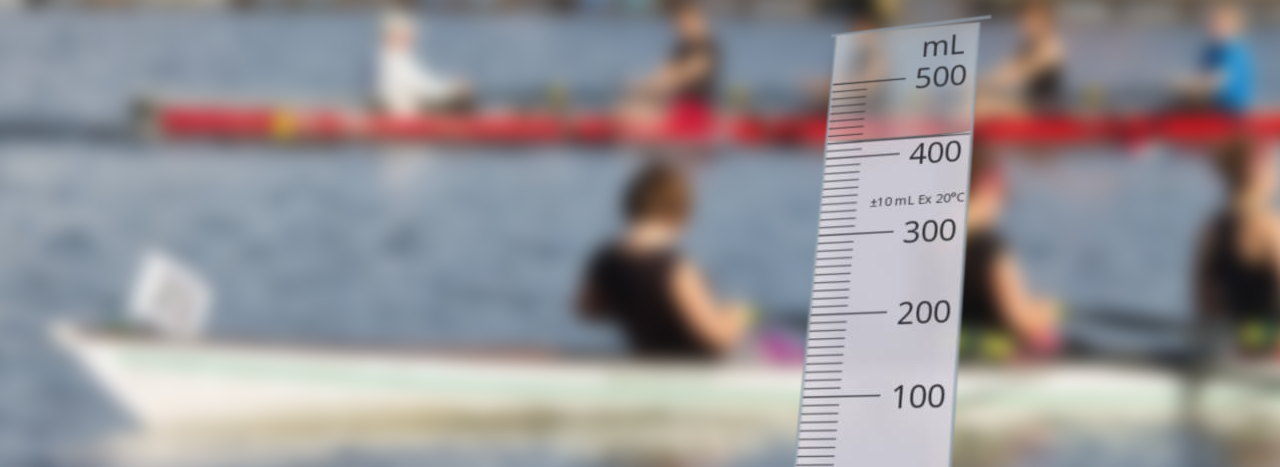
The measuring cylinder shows 420 mL
